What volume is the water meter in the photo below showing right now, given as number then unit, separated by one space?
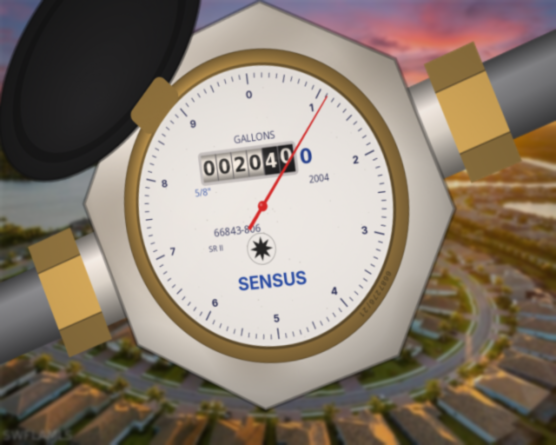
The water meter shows 20401.1 gal
